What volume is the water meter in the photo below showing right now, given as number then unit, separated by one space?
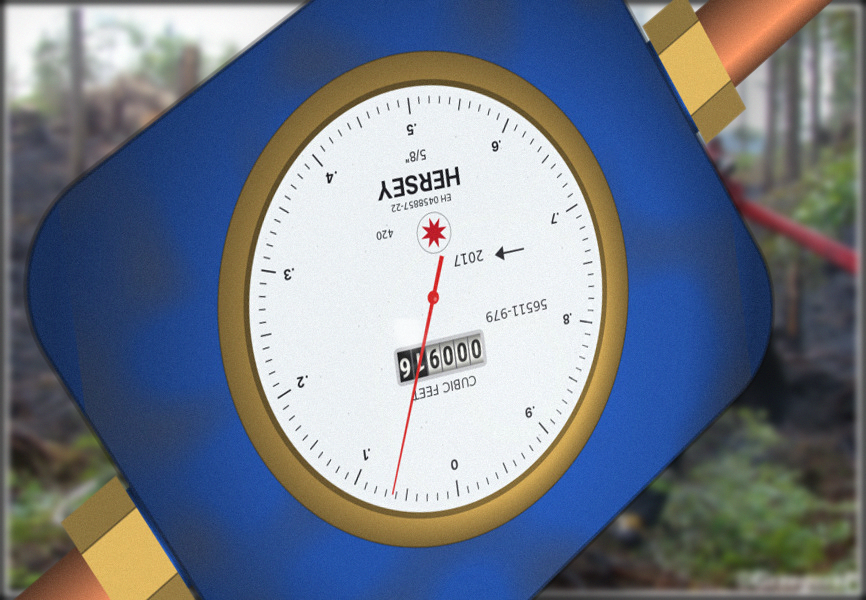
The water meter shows 916.06 ft³
